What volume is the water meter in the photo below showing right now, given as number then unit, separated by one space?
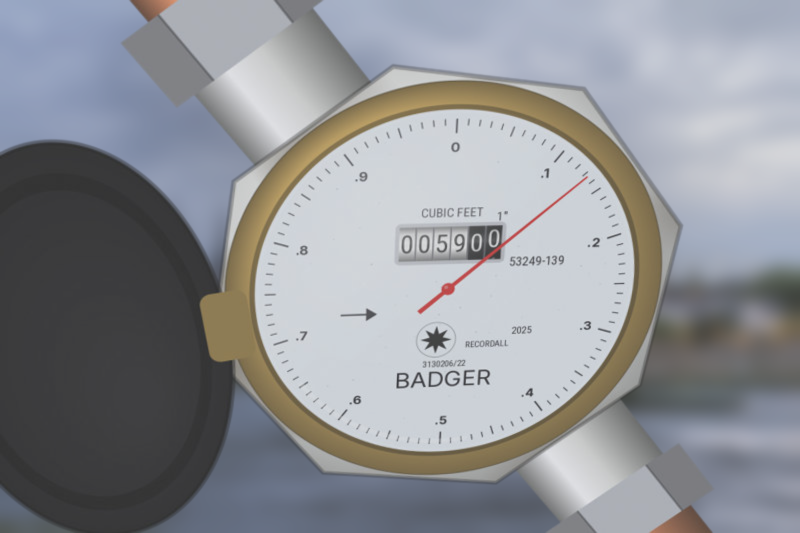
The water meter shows 5900.13 ft³
